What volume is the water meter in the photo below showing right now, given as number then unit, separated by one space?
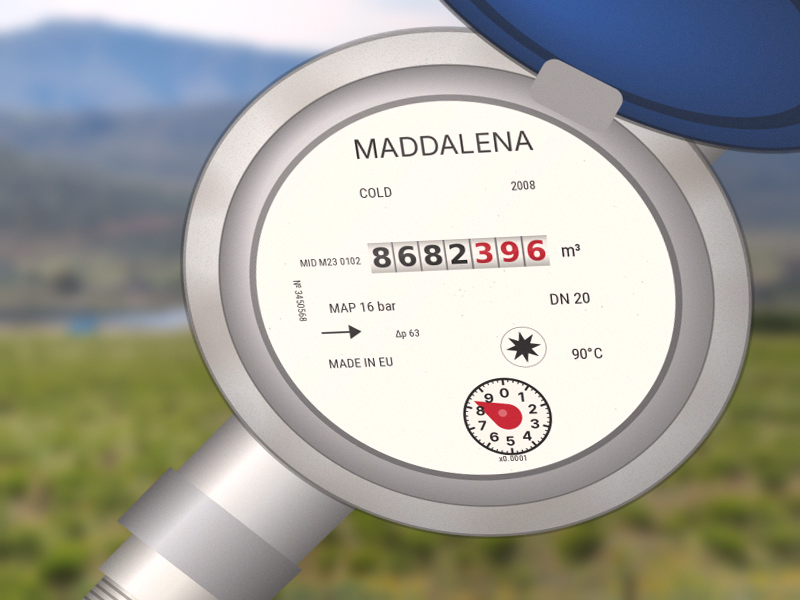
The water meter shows 8682.3968 m³
